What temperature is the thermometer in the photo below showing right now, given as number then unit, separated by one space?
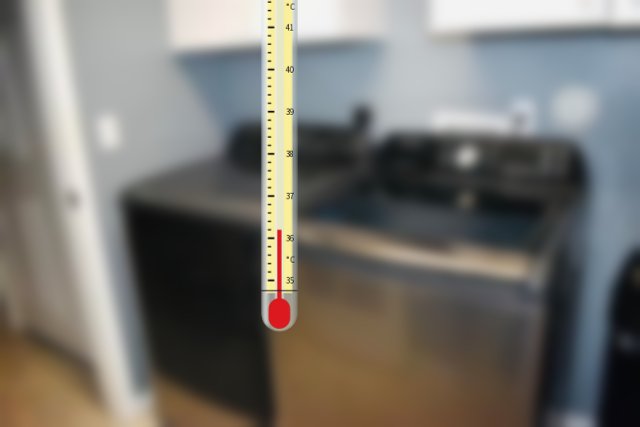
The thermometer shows 36.2 °C
